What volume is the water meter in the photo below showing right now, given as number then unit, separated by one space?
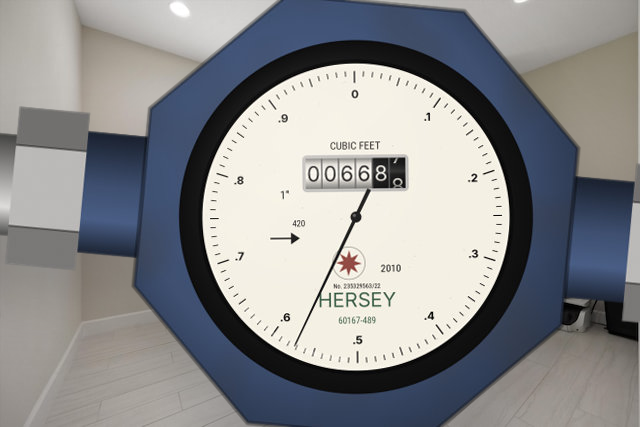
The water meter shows 6687.57 ft³
